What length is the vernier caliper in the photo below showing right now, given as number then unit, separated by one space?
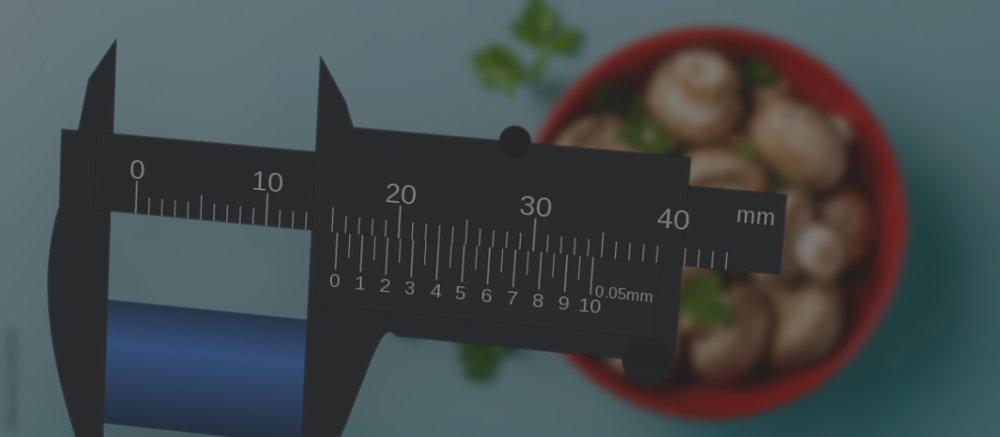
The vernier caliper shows 15.4 mm
